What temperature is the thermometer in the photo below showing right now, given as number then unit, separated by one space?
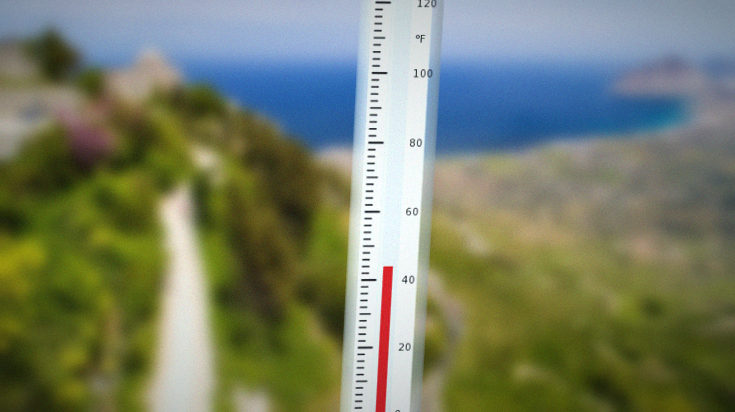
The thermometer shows 44 °F
